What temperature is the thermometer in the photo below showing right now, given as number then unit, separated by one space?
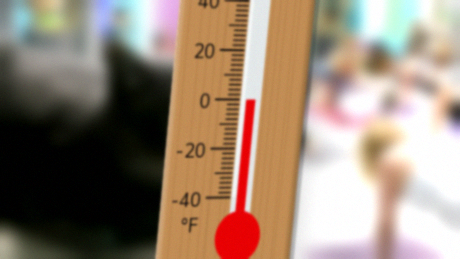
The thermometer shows 0 °F
